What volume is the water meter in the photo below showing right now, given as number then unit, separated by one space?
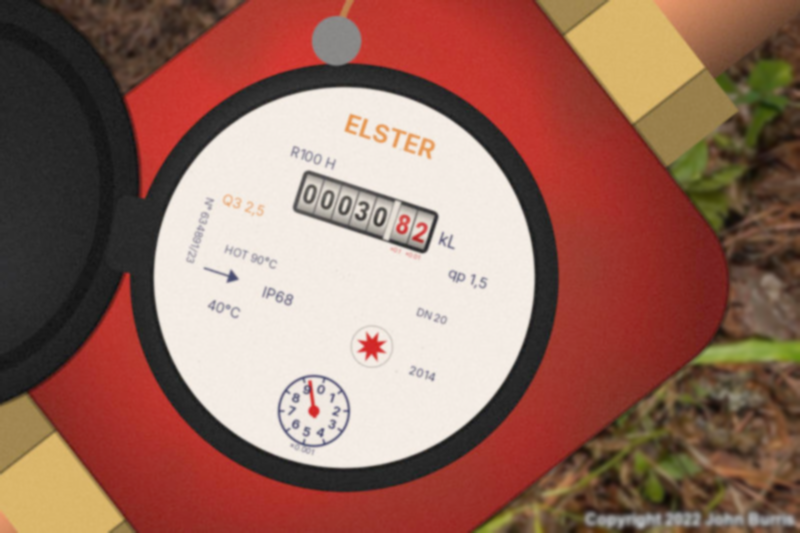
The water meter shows 30.819 kL
